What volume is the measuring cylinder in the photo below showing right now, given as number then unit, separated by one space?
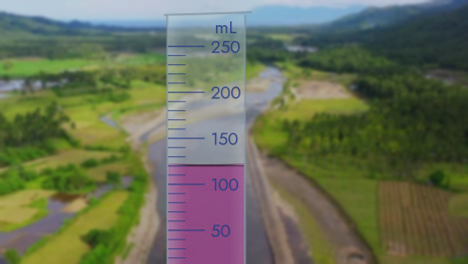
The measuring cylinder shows 120 mL
